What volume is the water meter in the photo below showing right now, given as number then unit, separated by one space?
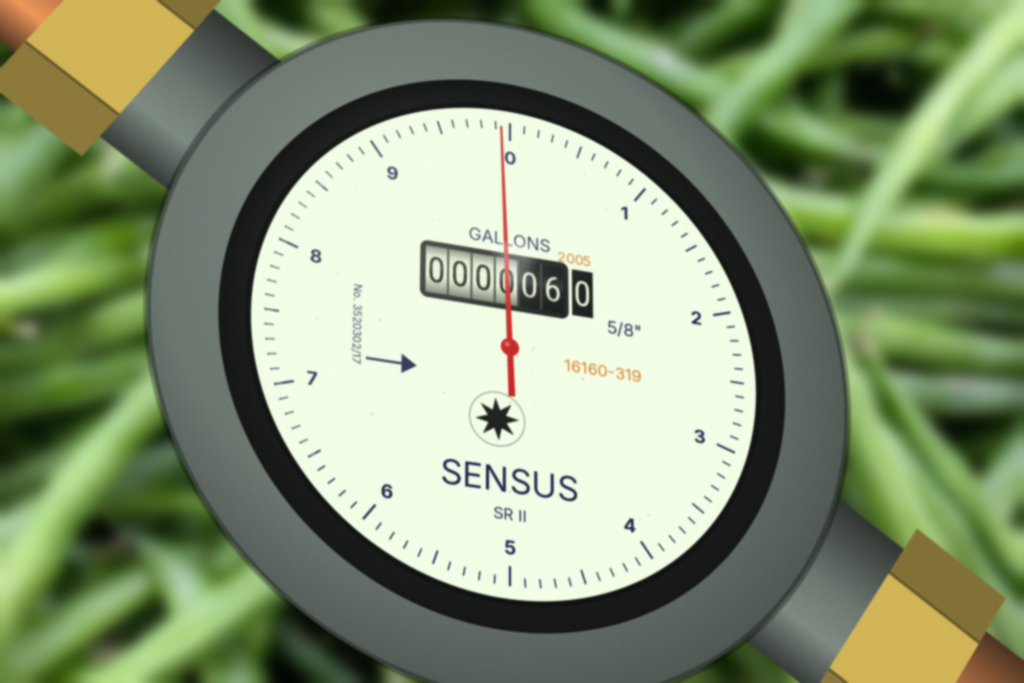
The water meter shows 59.9 gal
